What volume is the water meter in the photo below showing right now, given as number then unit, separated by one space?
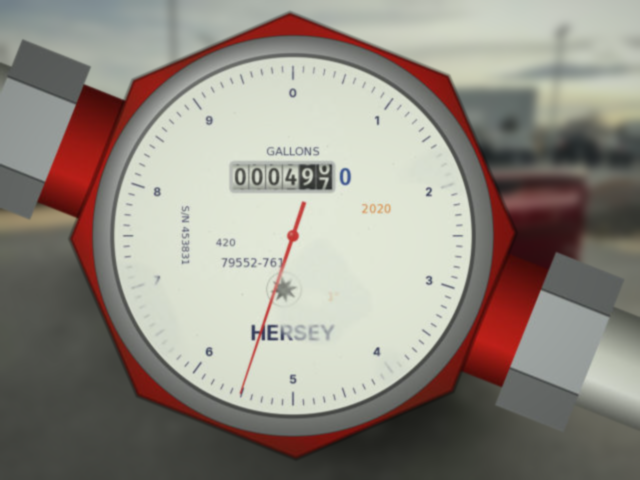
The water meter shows 4965.5 gal
